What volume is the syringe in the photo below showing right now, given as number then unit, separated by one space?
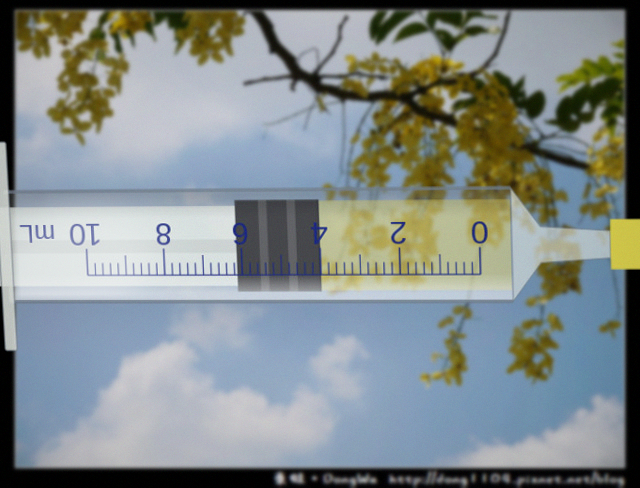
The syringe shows 4 mL
